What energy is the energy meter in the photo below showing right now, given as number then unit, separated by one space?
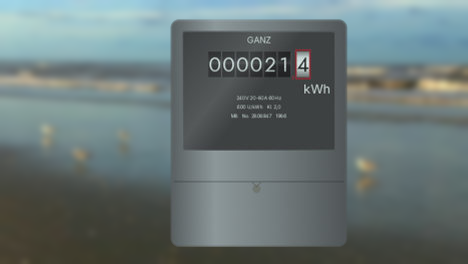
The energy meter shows 21.4 kWh
